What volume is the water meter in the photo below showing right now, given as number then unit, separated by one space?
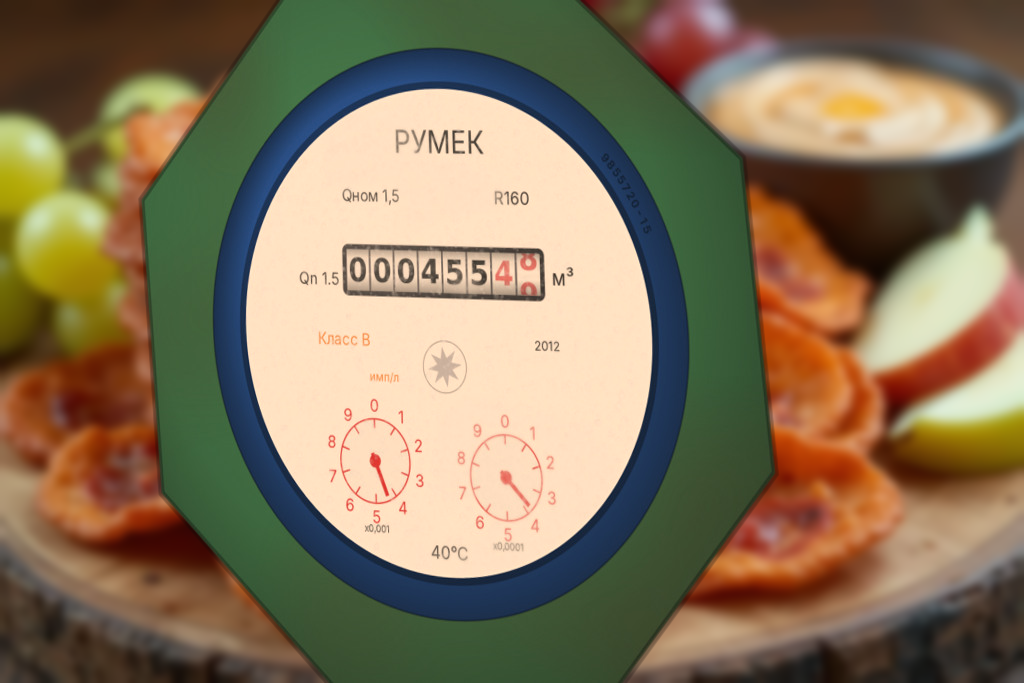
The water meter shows 455.4843 m³
